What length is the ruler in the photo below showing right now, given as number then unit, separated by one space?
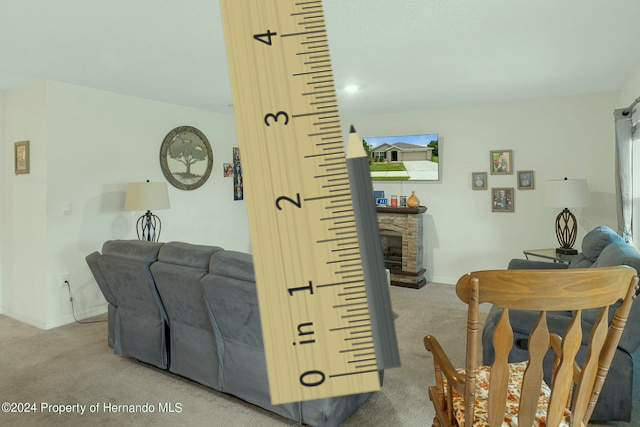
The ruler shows 2.8125 in
